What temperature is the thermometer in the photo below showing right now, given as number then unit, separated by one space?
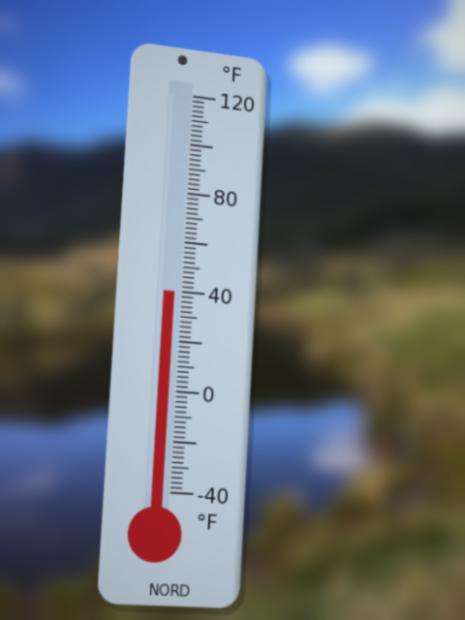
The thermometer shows 40 °F
